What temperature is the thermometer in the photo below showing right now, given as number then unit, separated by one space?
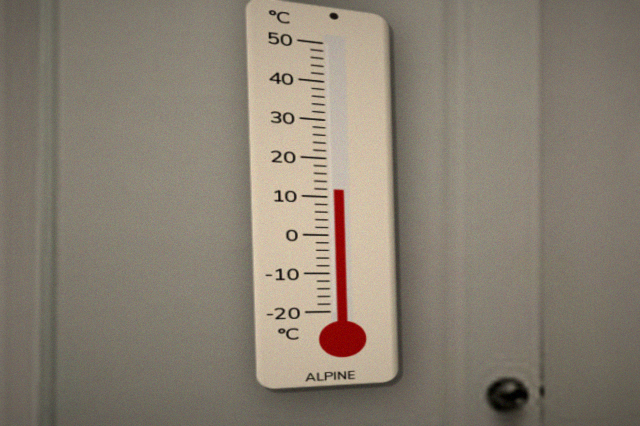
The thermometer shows 12 °C
